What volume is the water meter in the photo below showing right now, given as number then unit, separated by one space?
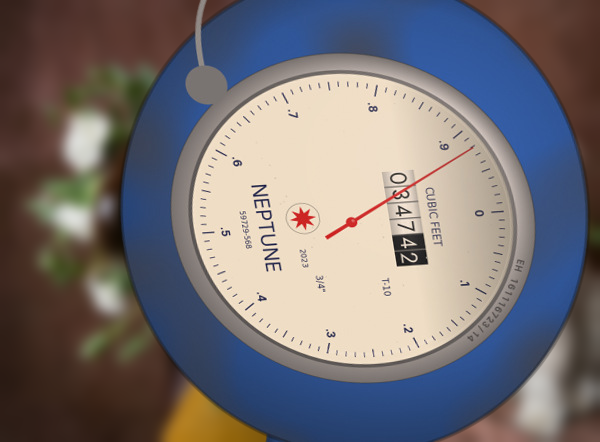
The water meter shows 34741.92 ft³
